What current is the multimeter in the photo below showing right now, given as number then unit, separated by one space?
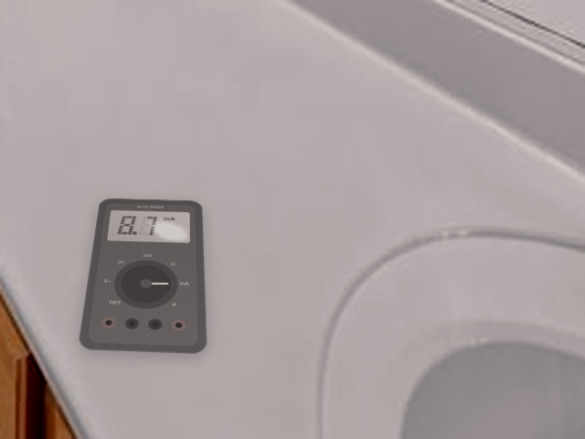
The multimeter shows 8.7 mA
